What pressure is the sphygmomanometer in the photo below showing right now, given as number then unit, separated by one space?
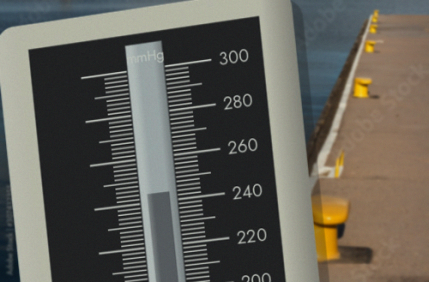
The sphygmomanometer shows 244 mmHg
